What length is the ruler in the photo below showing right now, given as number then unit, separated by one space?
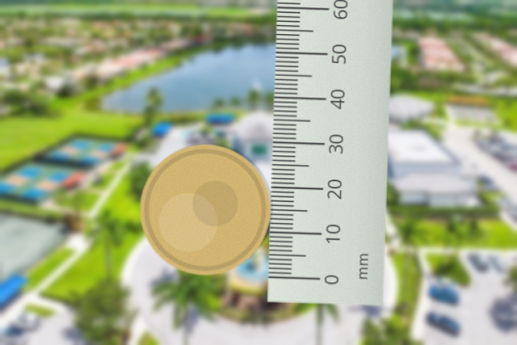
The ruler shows 29 mm
